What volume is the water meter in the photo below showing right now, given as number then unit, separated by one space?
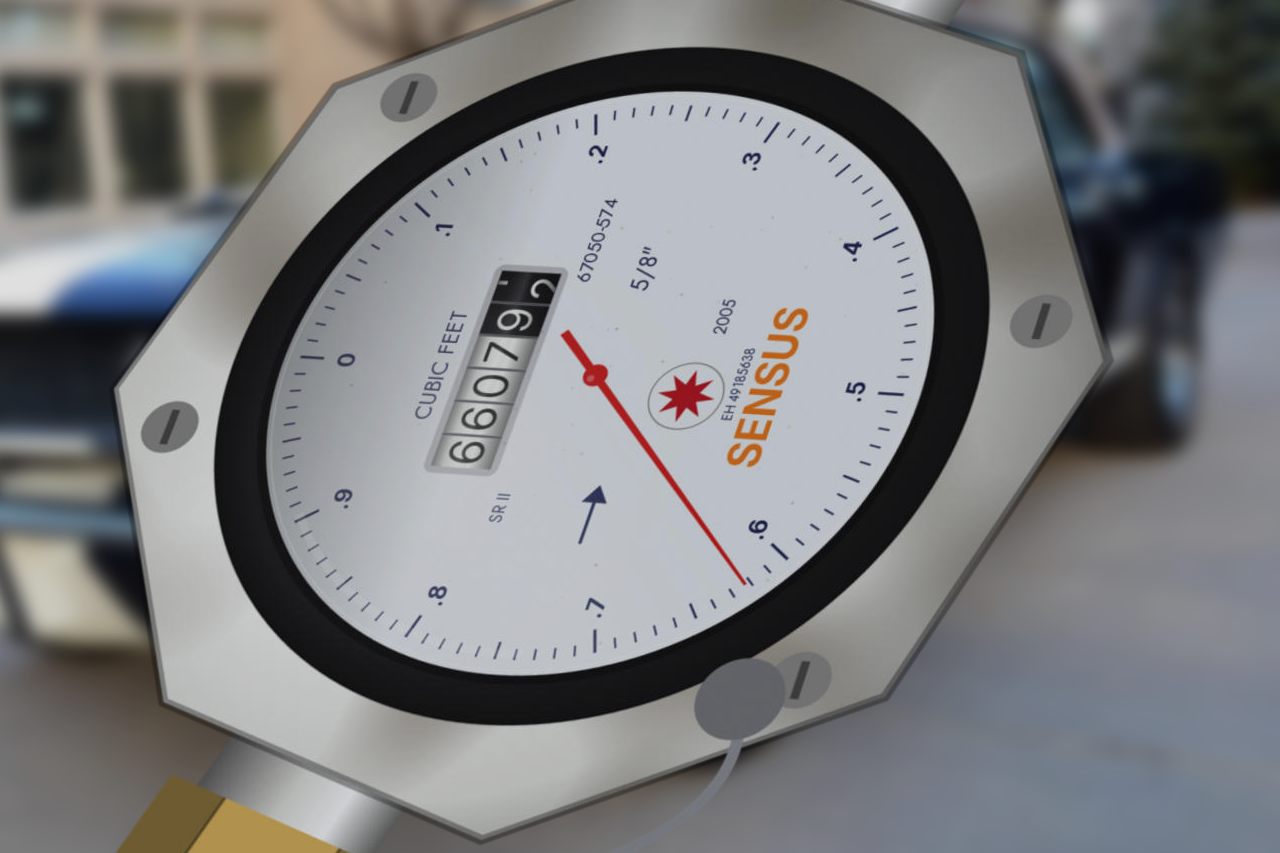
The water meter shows 660791.62 ft³
